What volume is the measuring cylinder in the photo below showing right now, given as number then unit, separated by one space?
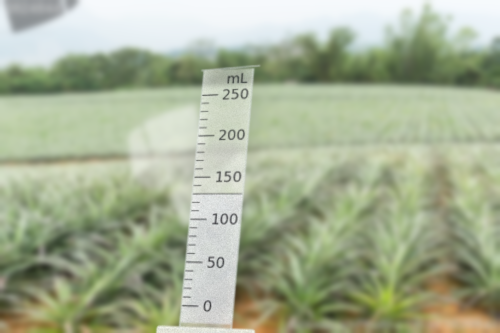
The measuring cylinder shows 130 mL
